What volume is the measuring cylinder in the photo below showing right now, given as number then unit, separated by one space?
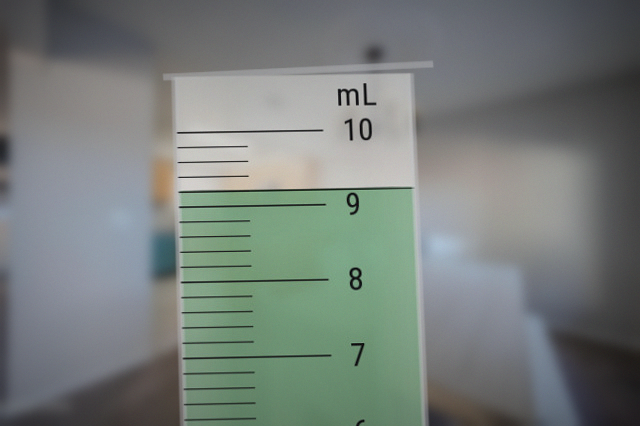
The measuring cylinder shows 9.2 mL
